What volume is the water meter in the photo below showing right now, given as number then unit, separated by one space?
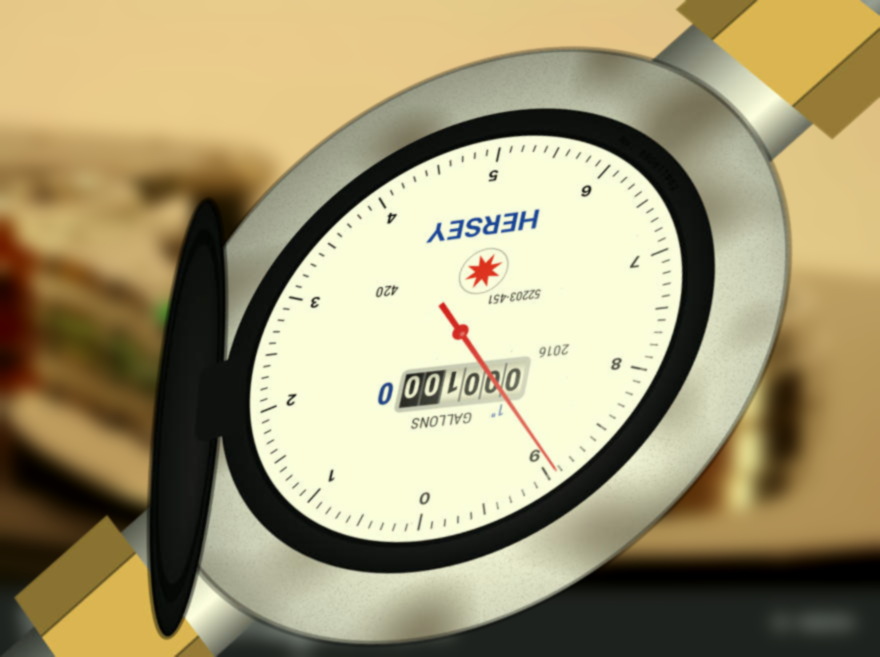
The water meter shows 998.9 gal
